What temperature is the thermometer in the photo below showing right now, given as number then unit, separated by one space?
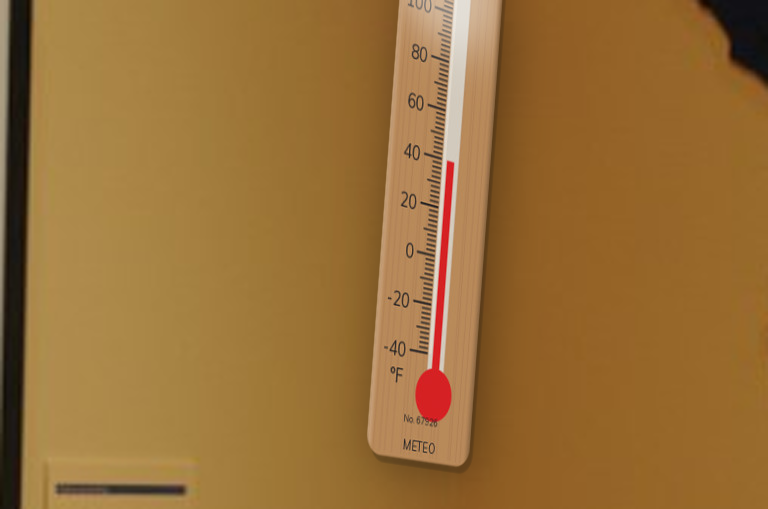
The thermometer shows 40 °F
